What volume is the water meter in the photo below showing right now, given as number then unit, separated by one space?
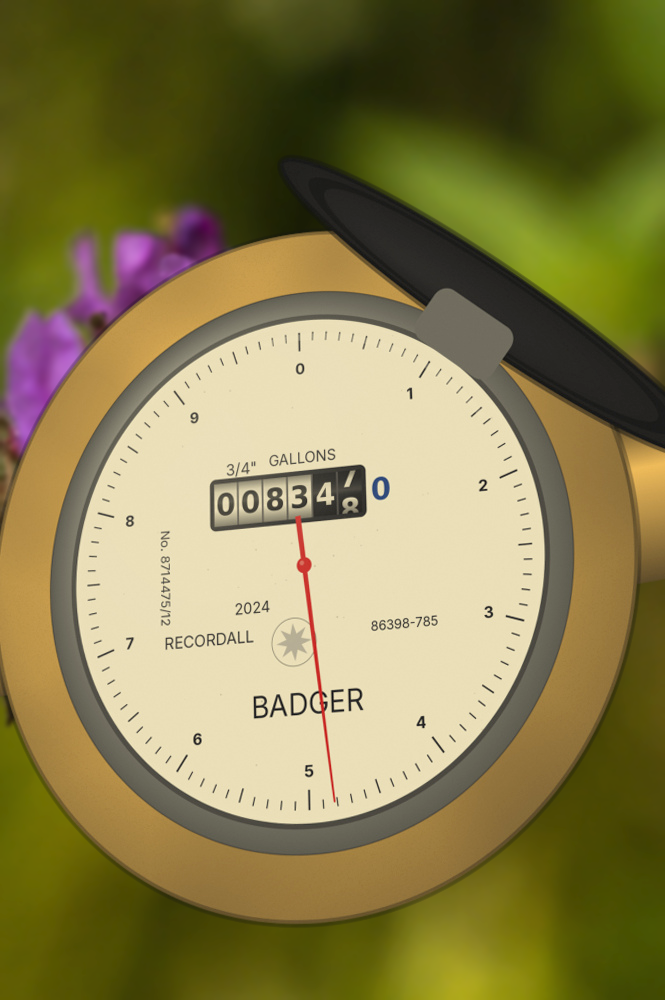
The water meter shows 83474.8 gal
